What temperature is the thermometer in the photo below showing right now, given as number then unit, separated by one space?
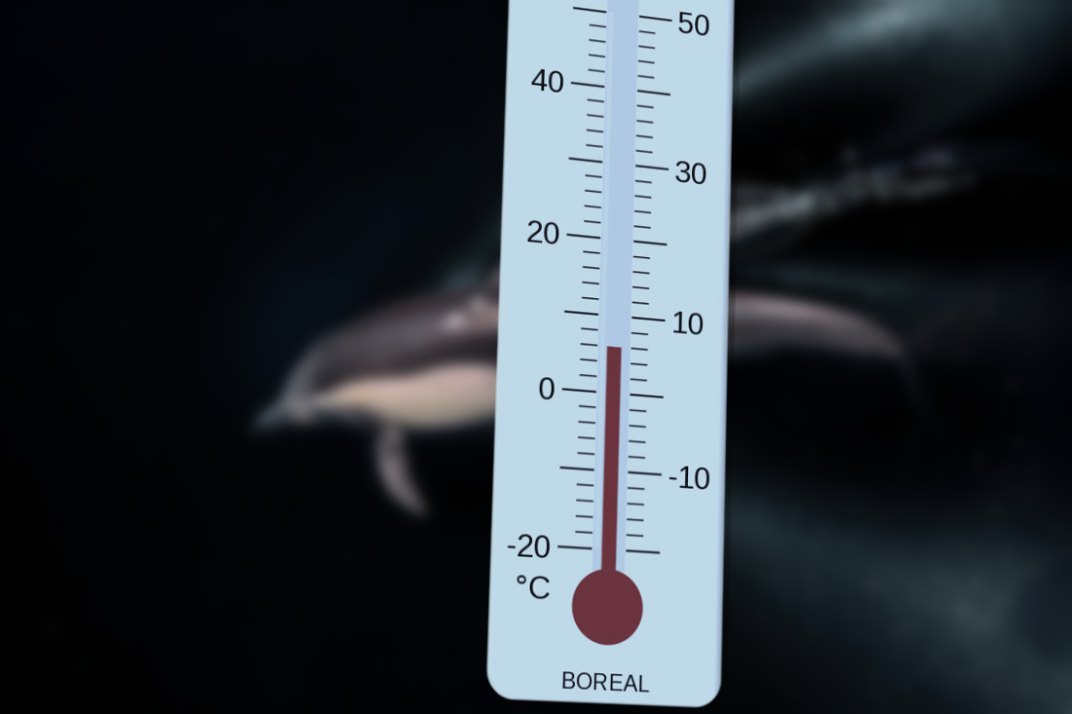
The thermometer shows 6 °C
